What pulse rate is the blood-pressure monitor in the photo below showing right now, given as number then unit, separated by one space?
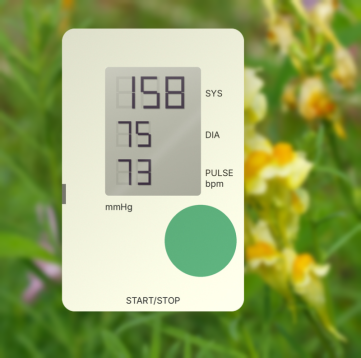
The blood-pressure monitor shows 73 bpm
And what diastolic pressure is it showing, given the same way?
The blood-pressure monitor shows 75 mmHg
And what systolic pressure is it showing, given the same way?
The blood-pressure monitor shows 158 mmHg
